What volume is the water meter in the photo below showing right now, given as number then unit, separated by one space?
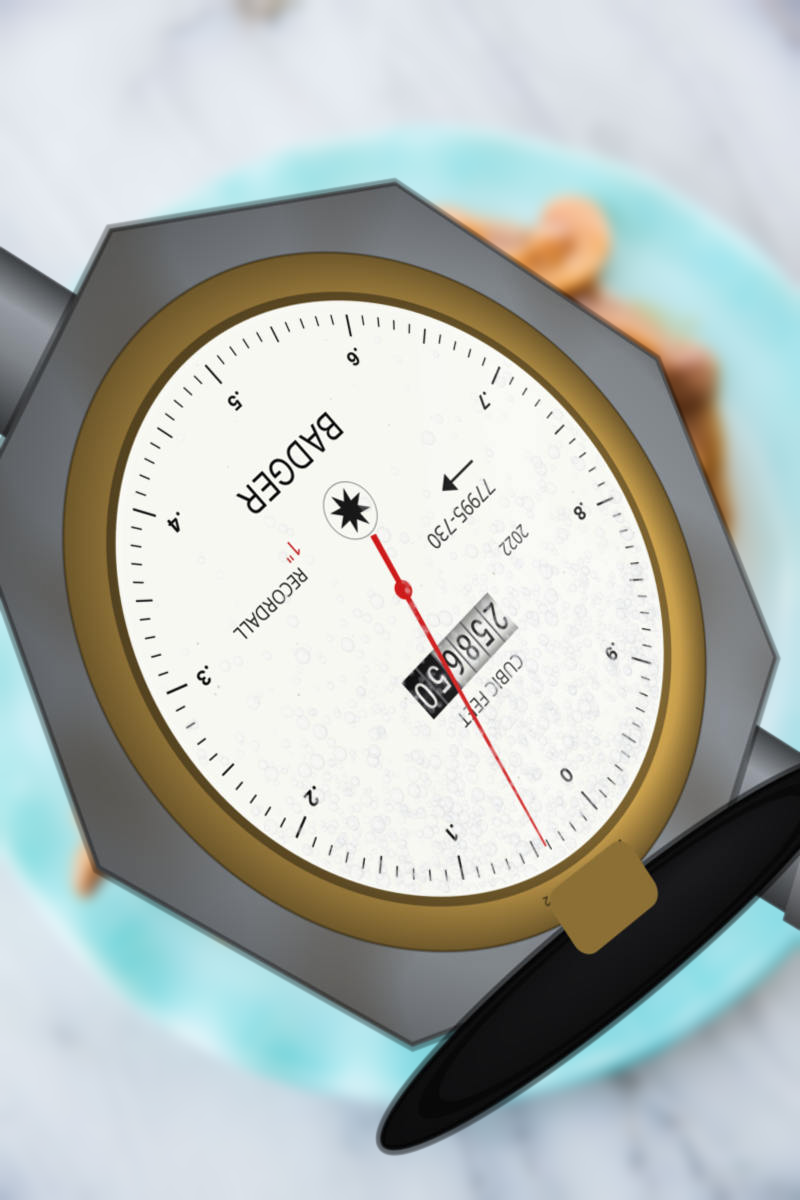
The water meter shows 258650.04 ft³
